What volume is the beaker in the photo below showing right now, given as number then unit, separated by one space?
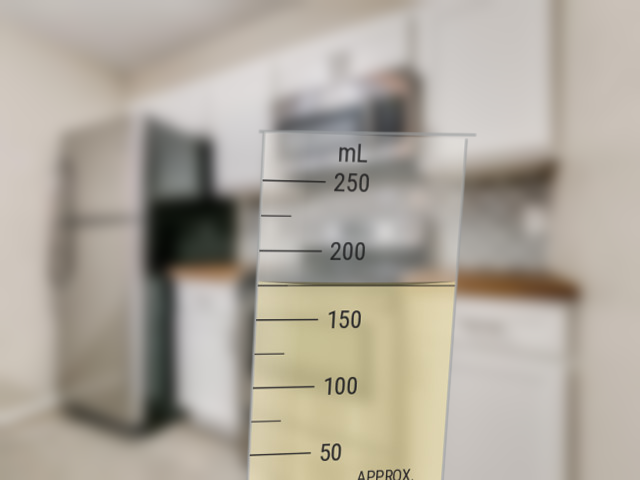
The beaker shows 175 mL
